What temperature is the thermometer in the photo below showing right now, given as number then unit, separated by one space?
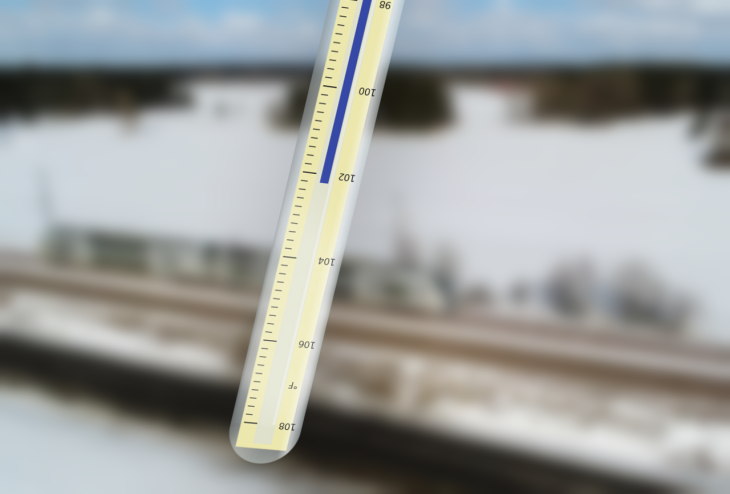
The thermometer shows 102.2 °F
